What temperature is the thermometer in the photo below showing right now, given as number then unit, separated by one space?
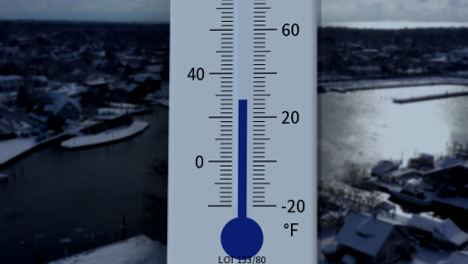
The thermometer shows 28 °F
